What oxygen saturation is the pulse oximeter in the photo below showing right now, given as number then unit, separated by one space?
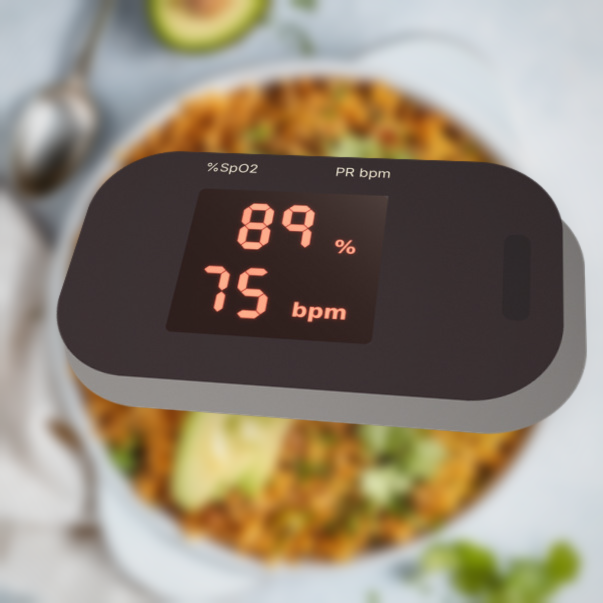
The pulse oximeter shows 89 %
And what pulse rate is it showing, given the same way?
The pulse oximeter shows 75 bpm
